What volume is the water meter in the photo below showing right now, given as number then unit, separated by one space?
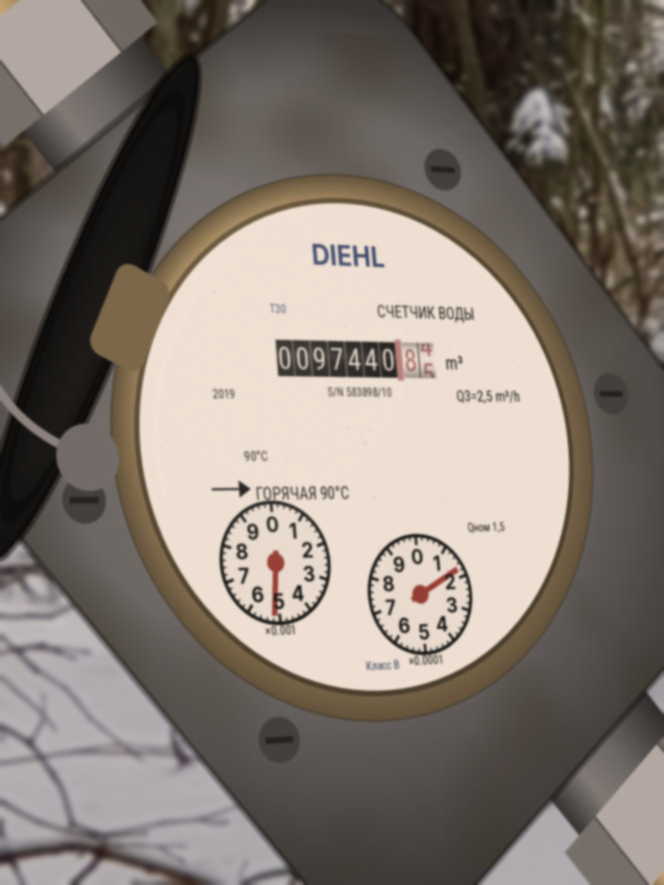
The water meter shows 97440.8451 m³
